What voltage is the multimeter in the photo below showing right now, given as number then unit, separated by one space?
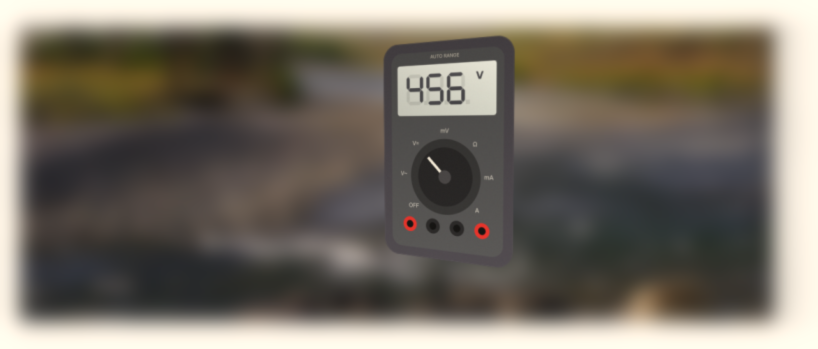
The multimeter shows 456 V
